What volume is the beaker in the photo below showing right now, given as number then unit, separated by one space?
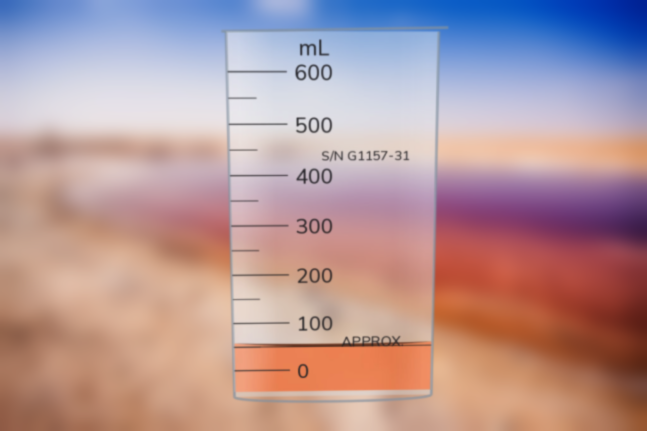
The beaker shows 50 mL
